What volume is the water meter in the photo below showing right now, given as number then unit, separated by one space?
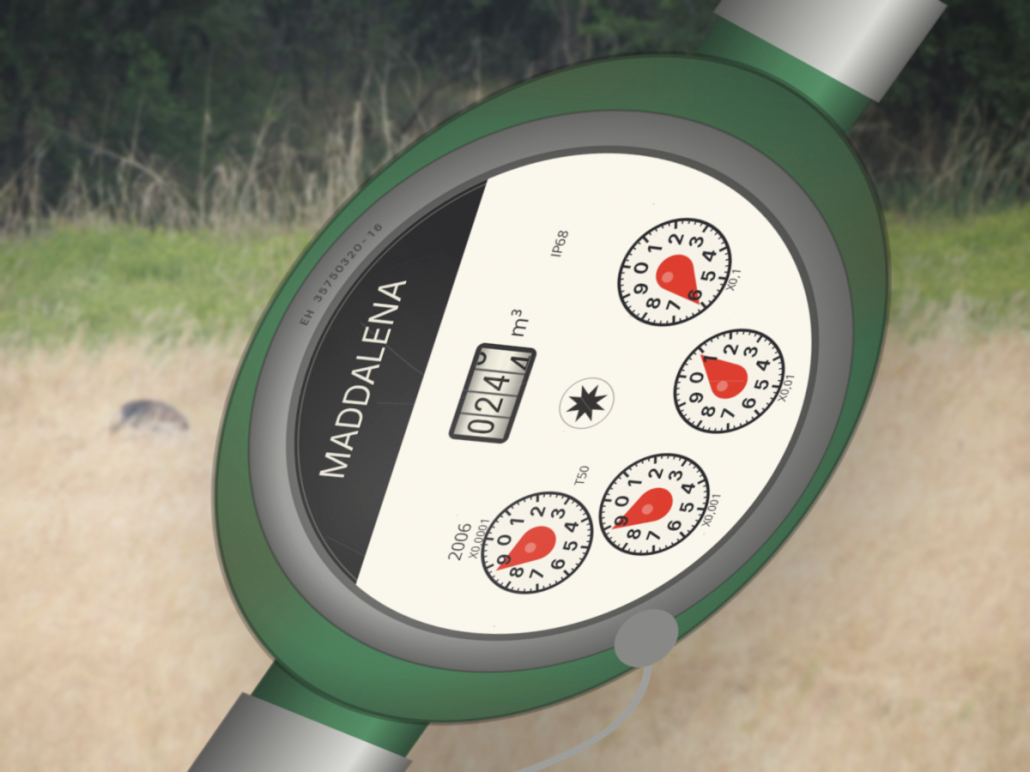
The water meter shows 243.6088 m³
